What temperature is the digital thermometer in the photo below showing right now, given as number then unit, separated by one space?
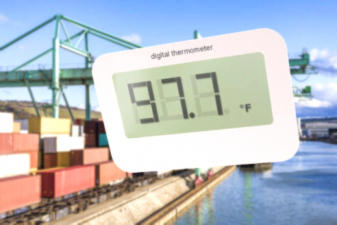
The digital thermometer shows 97.7 °F
